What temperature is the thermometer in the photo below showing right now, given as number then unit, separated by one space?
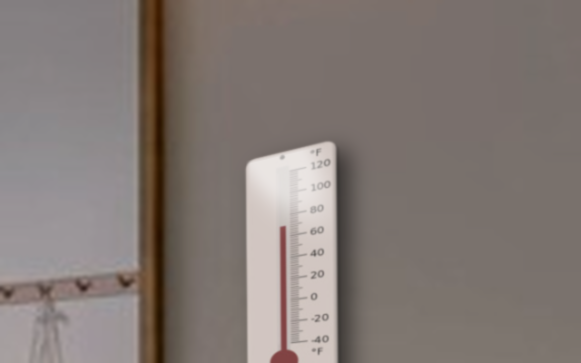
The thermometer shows 70 °F
